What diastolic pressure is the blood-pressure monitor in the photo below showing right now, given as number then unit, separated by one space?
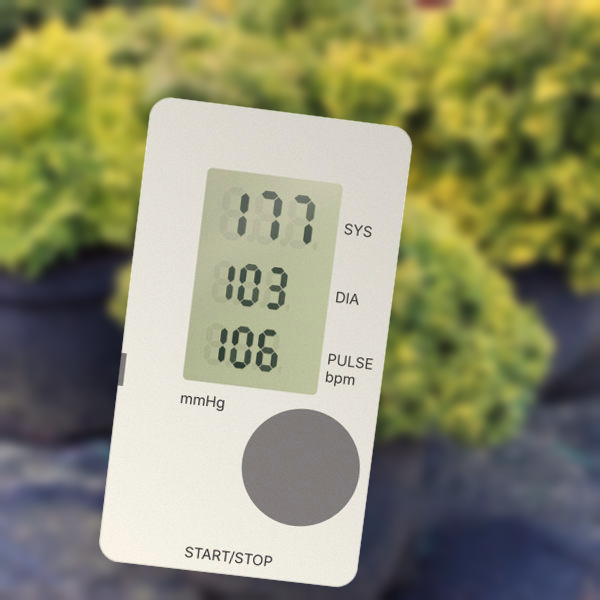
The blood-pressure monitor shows 103 mmHg
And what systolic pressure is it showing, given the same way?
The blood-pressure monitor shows 177 mmHg
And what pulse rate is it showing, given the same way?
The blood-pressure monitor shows 106 bpm
